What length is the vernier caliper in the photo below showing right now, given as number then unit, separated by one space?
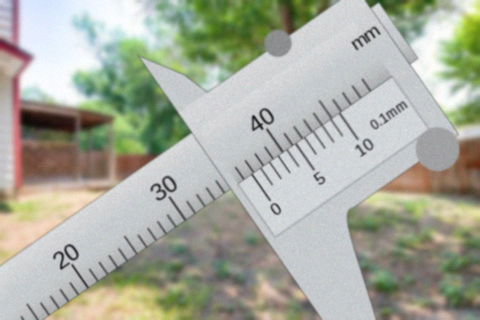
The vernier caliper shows 36.8 mm
